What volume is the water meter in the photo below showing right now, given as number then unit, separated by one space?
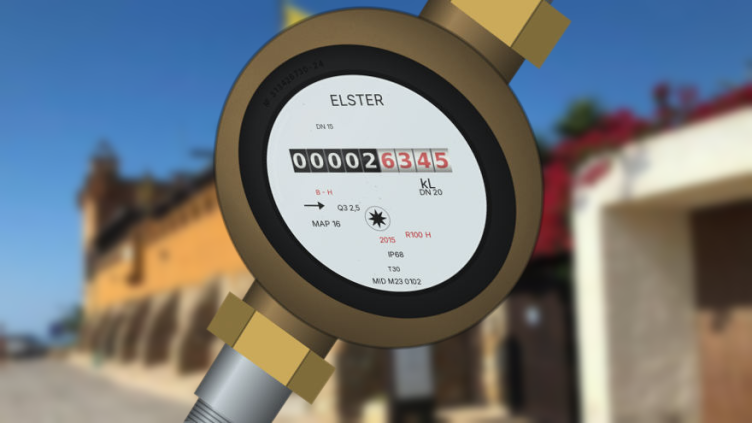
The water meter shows 2.6345 kL
